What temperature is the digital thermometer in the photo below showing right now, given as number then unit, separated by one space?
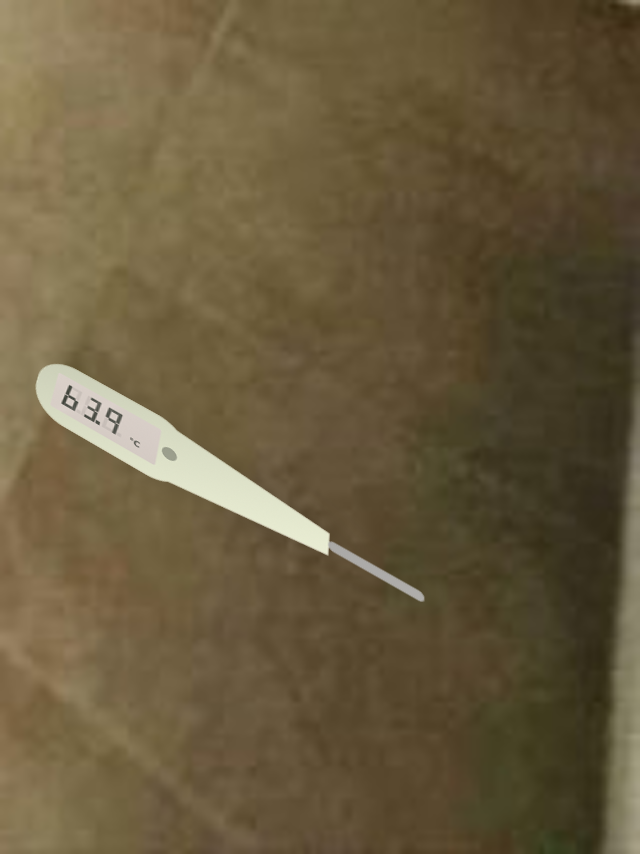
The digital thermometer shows 63.9 °C
